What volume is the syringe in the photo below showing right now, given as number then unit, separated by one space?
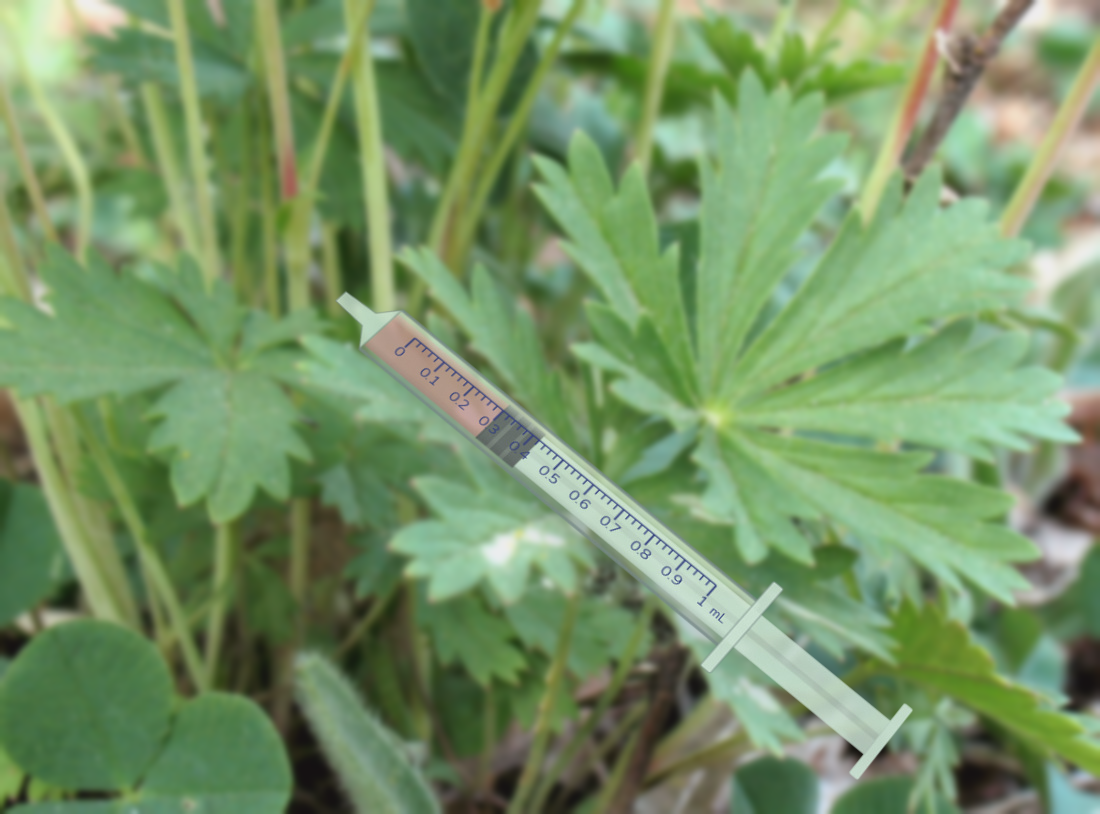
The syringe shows 0.3 mL
